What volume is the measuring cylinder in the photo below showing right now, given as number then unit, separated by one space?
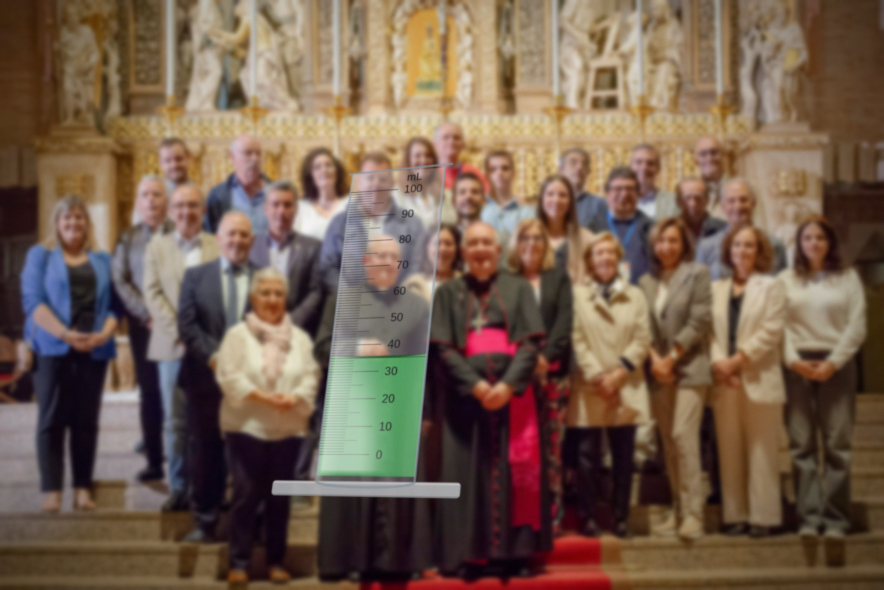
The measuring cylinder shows 35 mL
